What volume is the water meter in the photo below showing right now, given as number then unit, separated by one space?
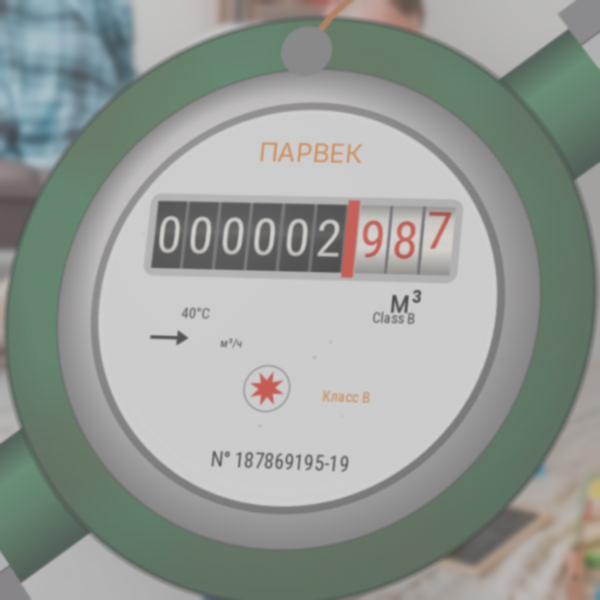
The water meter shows 2.987 m³
